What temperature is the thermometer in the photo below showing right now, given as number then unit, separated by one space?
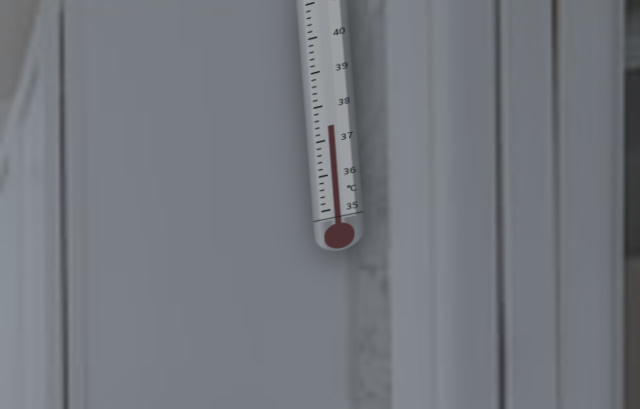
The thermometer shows 37.4 °C
